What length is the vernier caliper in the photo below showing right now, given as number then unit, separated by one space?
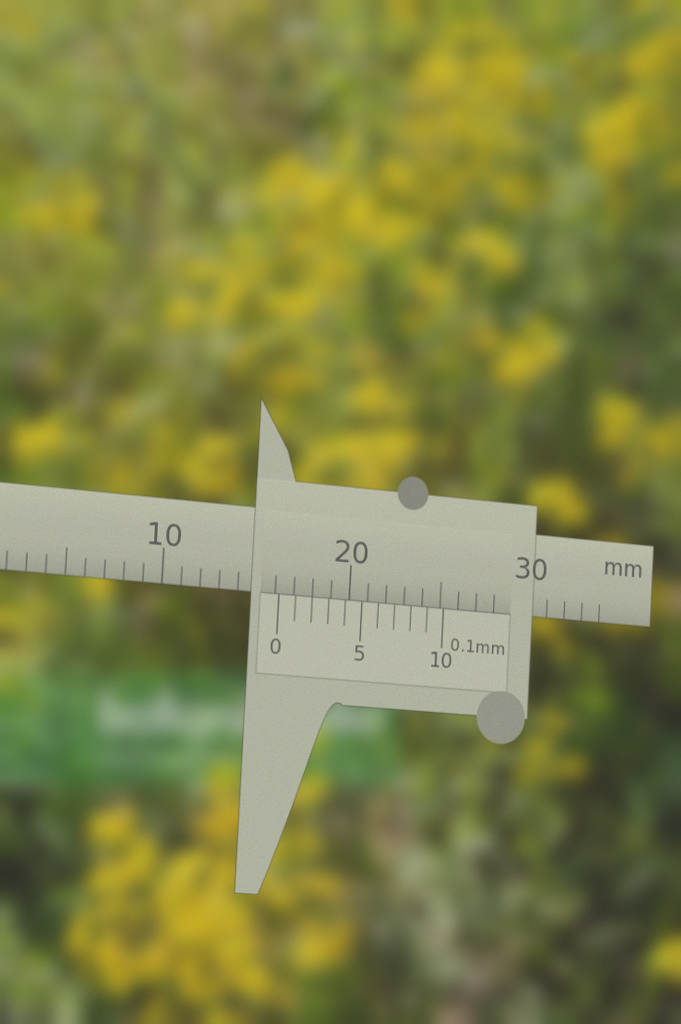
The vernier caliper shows 16.2 mm
